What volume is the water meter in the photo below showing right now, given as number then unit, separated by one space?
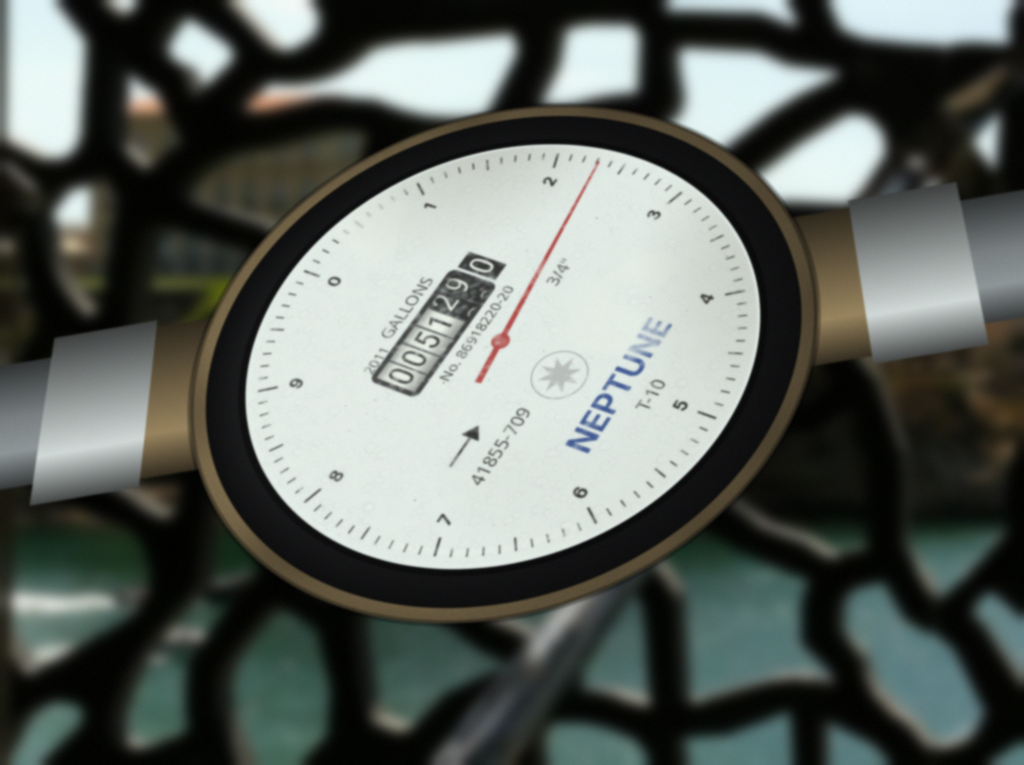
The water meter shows 51292.3 gal
